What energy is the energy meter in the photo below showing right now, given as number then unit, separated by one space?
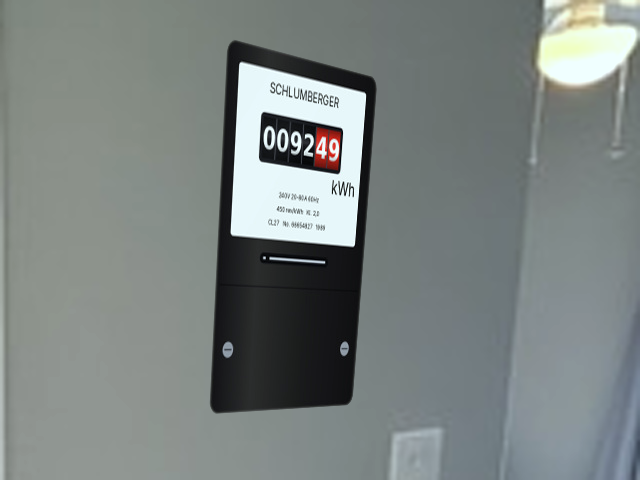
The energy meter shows 92.49 kWh
